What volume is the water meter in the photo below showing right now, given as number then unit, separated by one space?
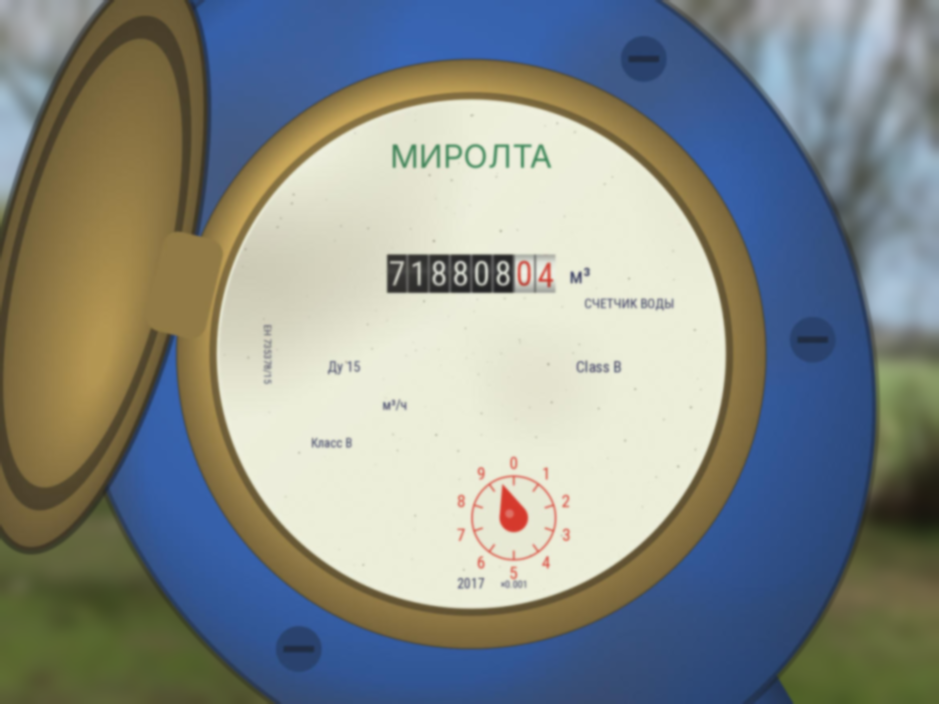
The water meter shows 718808.039 m³
